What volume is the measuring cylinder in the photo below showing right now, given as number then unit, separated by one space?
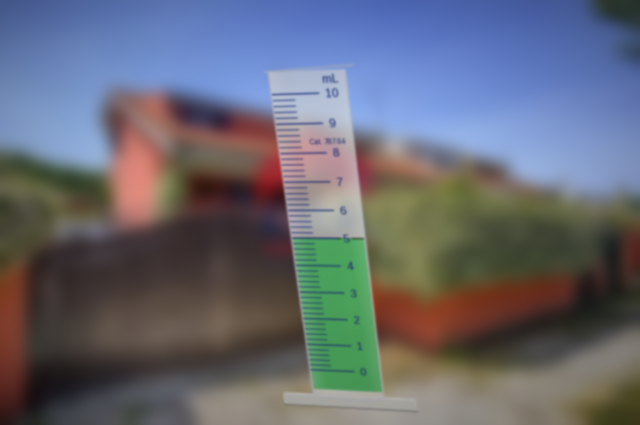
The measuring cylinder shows 5 mL
